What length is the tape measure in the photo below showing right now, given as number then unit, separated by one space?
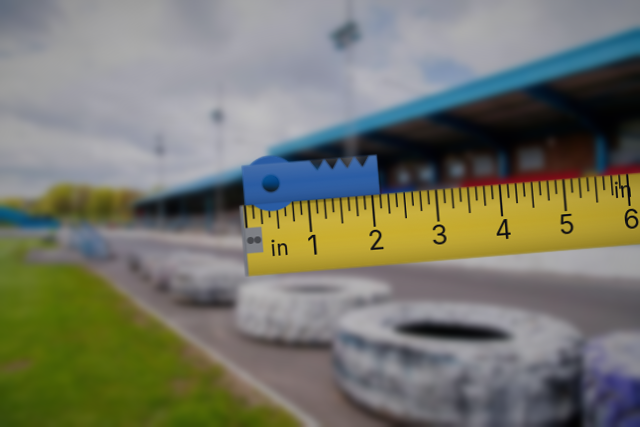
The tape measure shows 2.125 in
